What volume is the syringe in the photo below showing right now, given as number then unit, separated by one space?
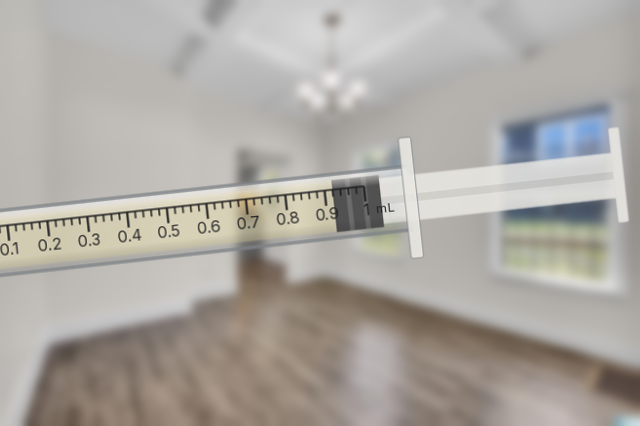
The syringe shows 0.92 mL
